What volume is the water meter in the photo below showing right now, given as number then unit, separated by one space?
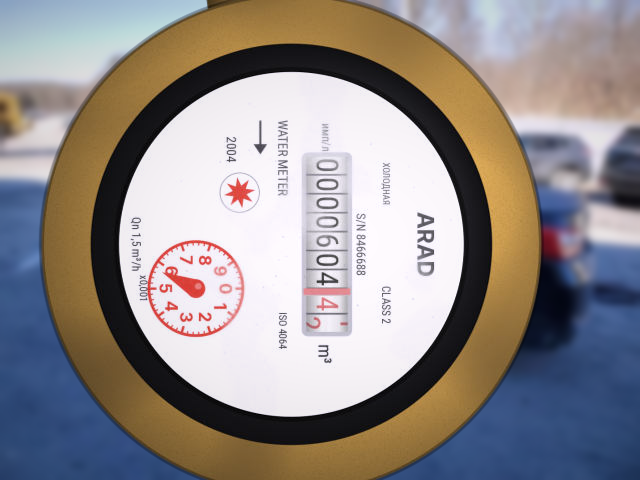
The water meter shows 604.415 m³
